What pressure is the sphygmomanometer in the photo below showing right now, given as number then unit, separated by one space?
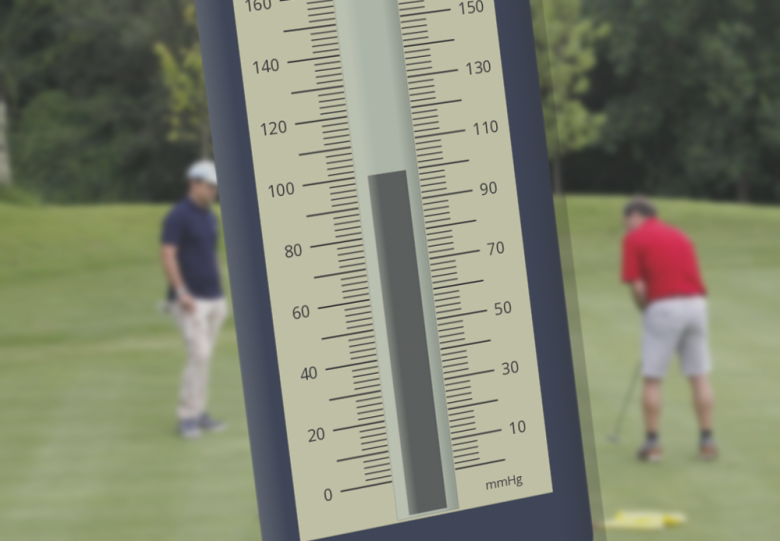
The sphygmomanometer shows 100 mmHg
